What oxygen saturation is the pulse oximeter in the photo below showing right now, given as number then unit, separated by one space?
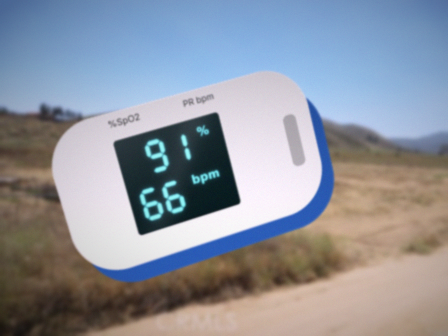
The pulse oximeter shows 91 %
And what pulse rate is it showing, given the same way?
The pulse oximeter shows 66 bpm
